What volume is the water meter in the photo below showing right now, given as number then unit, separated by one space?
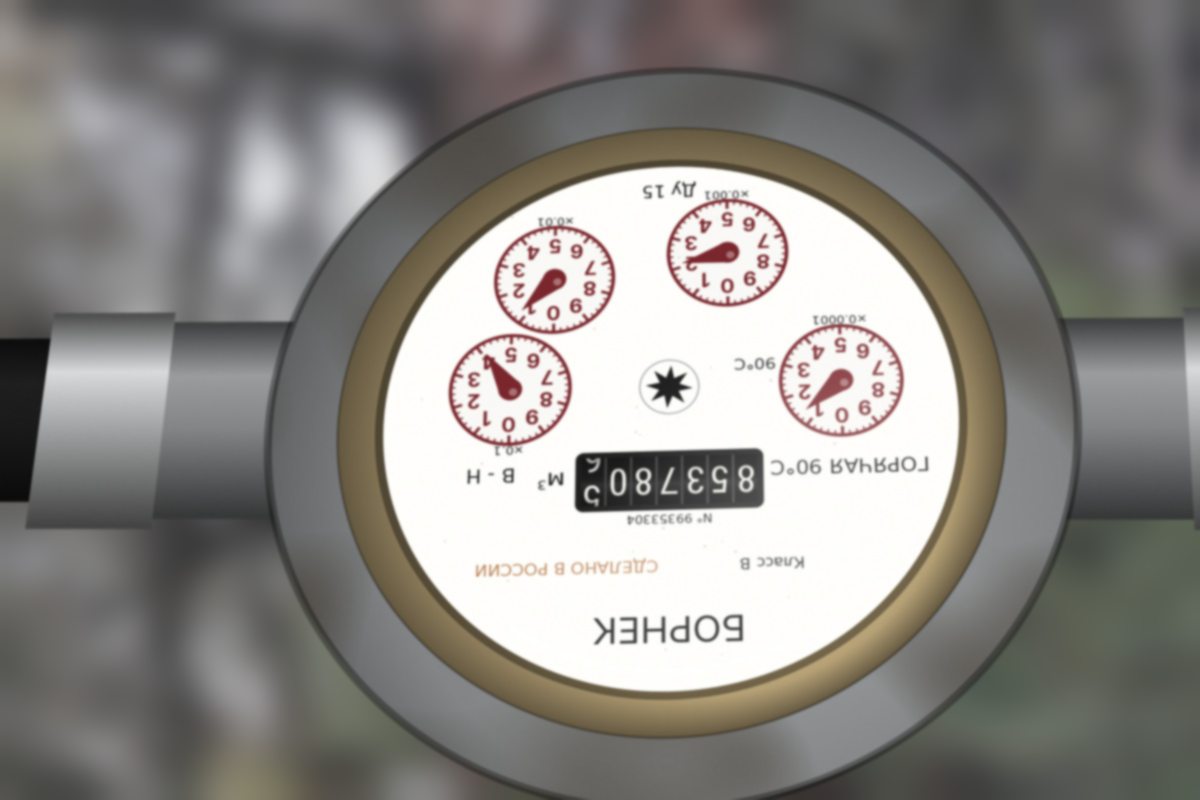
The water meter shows 8537805.4121 m³
